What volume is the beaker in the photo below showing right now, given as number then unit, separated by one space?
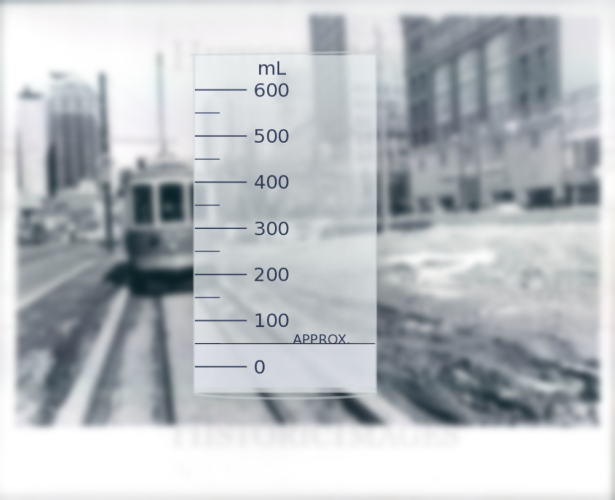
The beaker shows 50 mL
